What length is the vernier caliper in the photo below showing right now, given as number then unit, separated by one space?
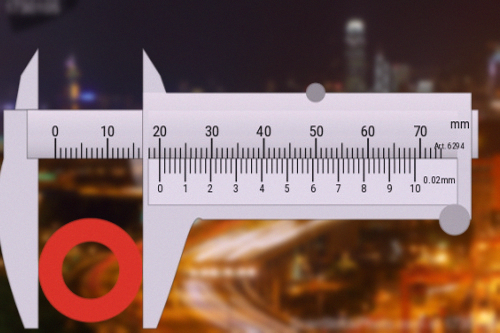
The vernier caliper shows 20.0 mm
